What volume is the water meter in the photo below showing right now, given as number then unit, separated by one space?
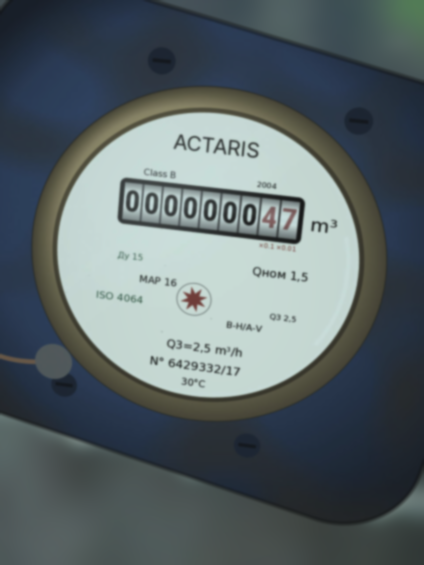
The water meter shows 0.47 m³
